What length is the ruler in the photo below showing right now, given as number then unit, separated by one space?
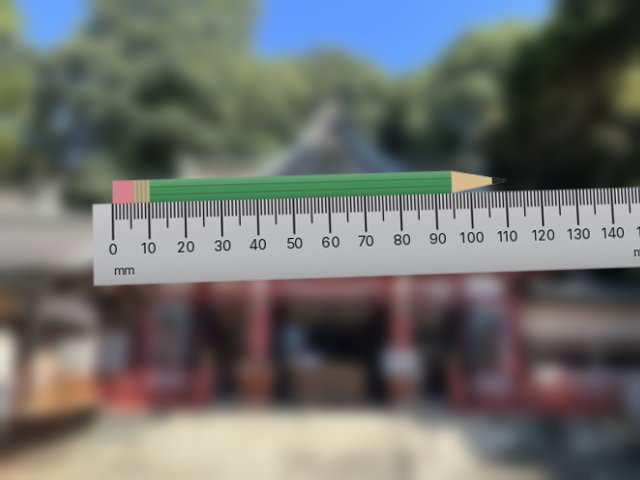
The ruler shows 110 mm
